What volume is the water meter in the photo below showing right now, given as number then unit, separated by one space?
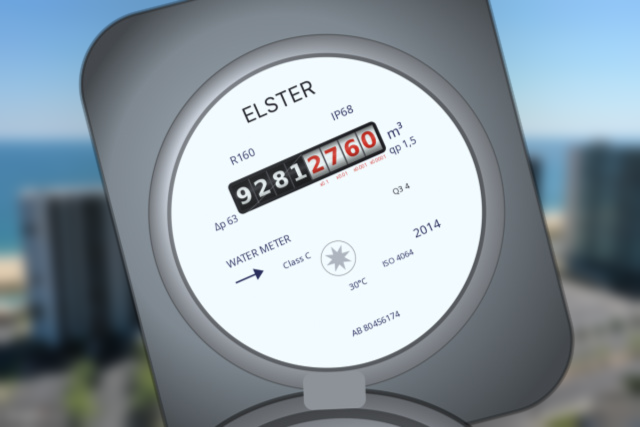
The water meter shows 9281.2760 m³
